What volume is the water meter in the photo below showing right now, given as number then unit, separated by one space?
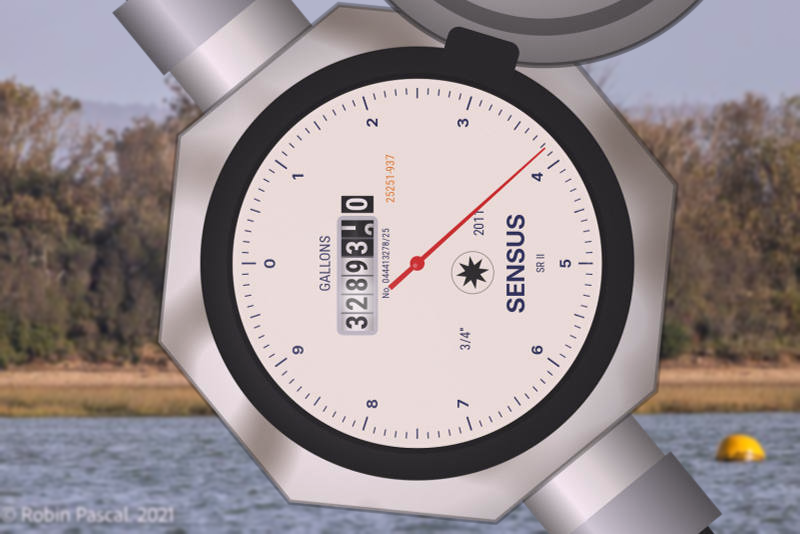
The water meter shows 3289313.8 gal
